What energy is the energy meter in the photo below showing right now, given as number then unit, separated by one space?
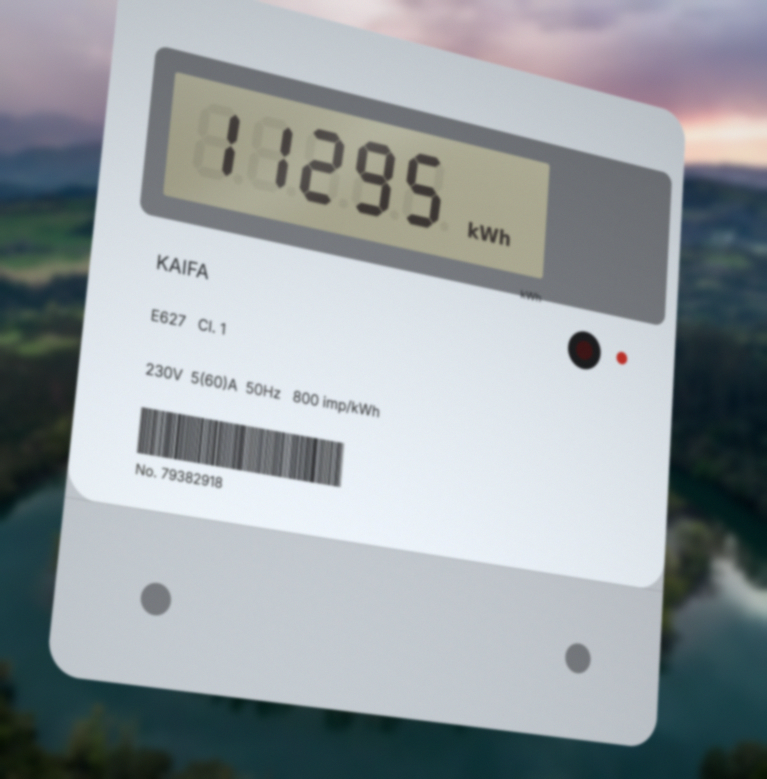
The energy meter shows 11295 kWh
